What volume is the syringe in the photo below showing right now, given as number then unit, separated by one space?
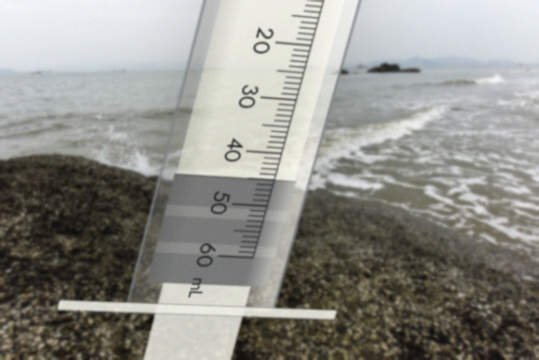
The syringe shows 45 mL
